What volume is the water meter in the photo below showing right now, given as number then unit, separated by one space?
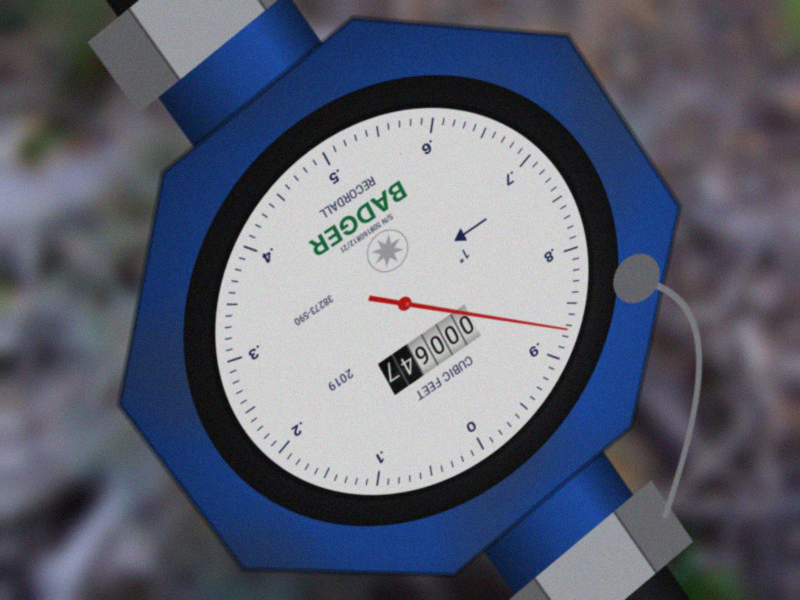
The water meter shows 646.87 ft³
